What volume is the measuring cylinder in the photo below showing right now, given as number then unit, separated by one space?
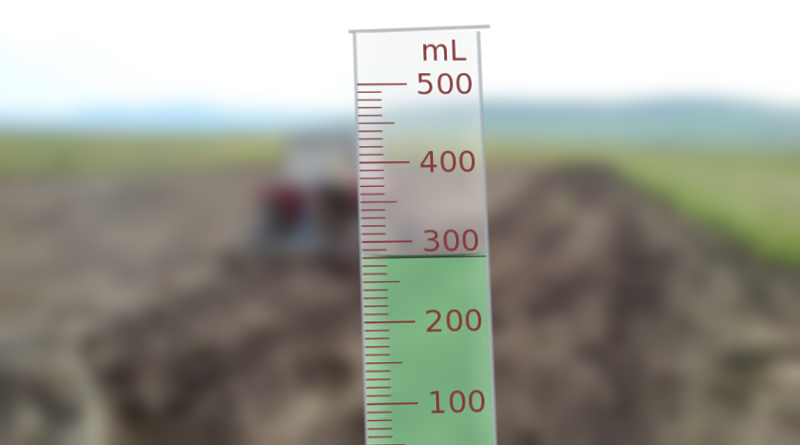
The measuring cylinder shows 280 mL
